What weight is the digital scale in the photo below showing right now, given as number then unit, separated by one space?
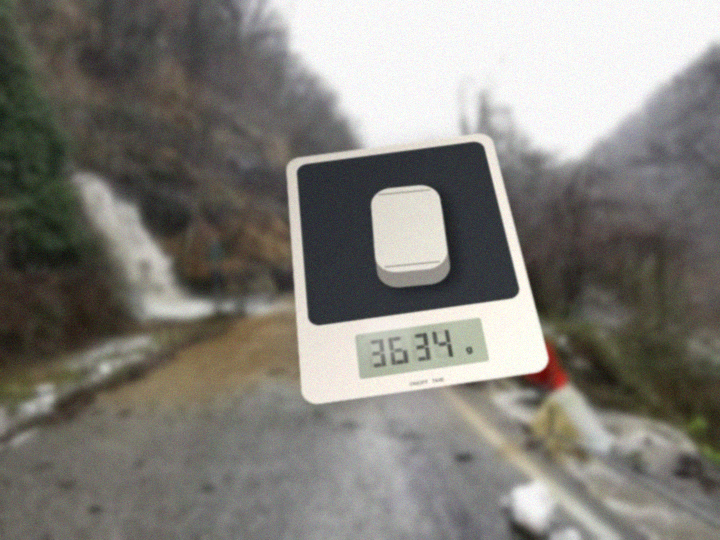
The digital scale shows 3634 g
